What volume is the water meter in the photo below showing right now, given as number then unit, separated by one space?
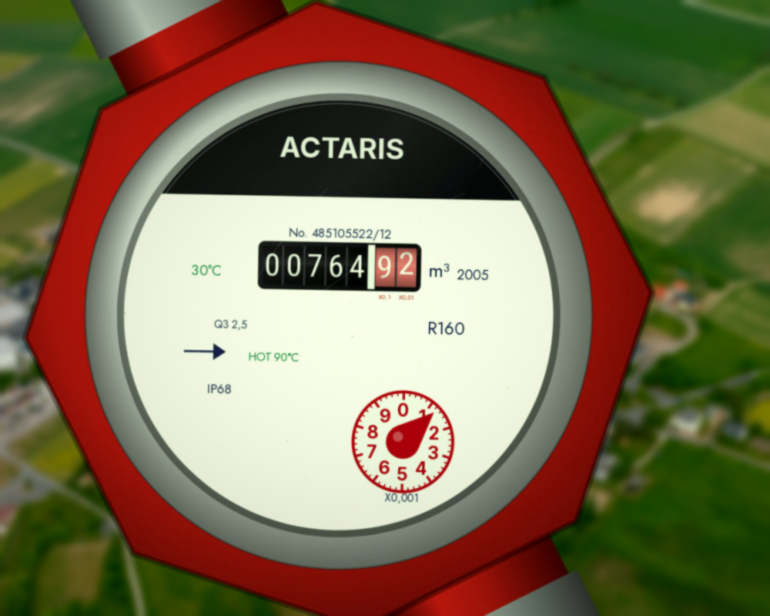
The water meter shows 764.921 m³
